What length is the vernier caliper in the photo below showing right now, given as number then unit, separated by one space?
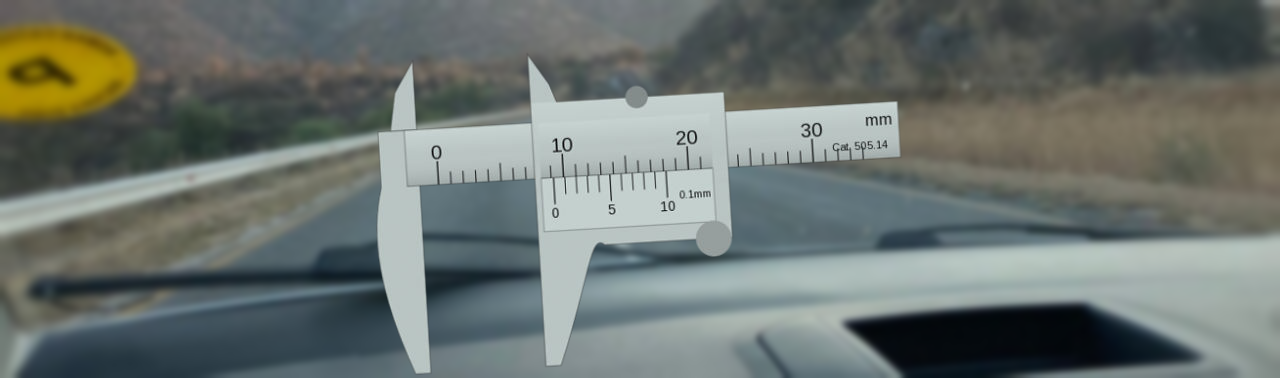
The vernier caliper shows 9.2 mm
